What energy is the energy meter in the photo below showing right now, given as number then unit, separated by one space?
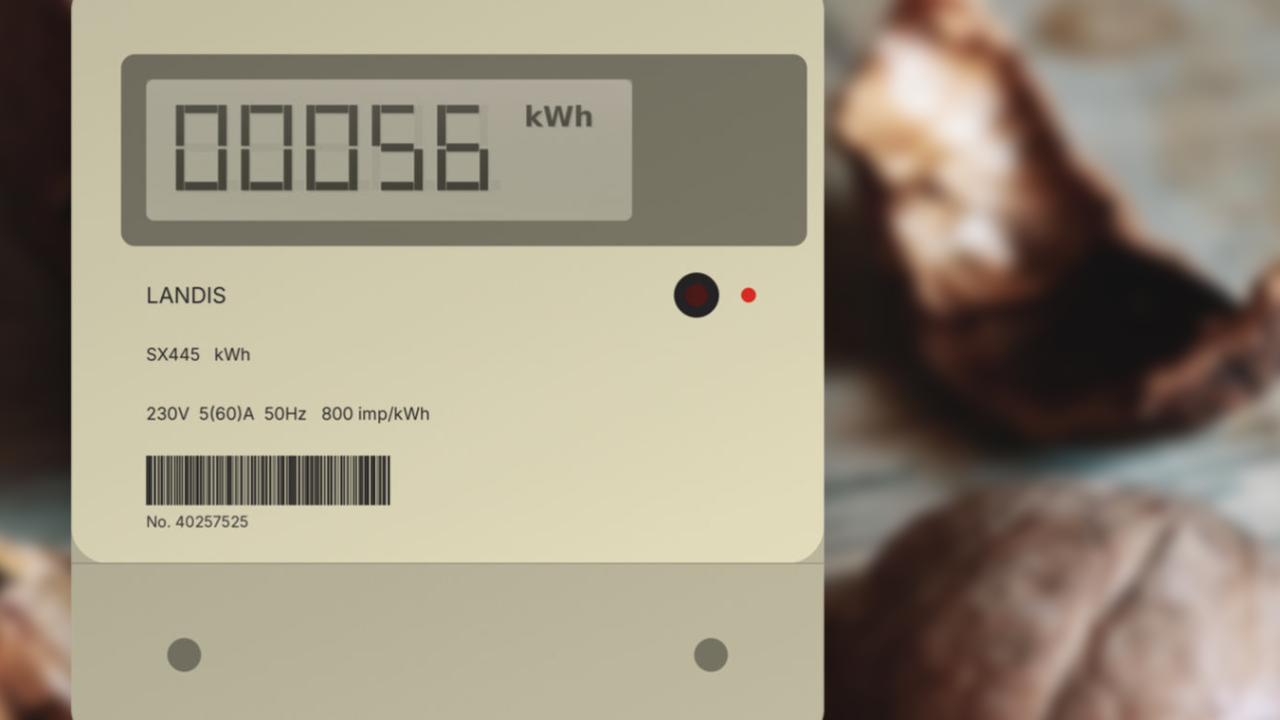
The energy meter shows 56 kWh
